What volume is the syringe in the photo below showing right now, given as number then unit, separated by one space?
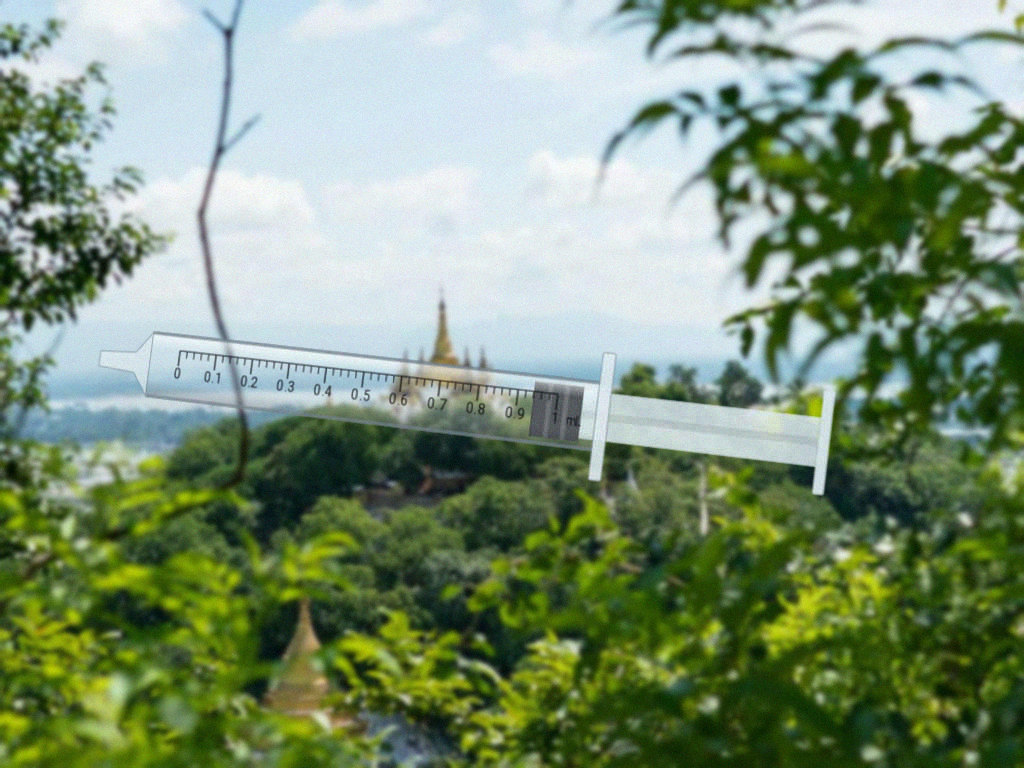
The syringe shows 0.94 mL
